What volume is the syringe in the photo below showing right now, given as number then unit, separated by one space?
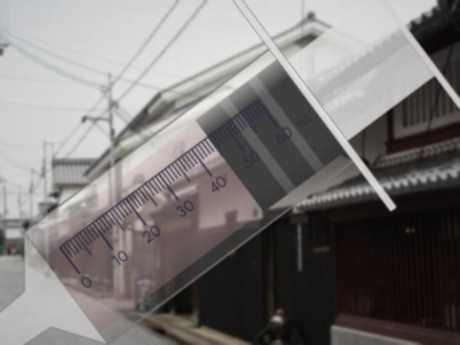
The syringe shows 45 mL
